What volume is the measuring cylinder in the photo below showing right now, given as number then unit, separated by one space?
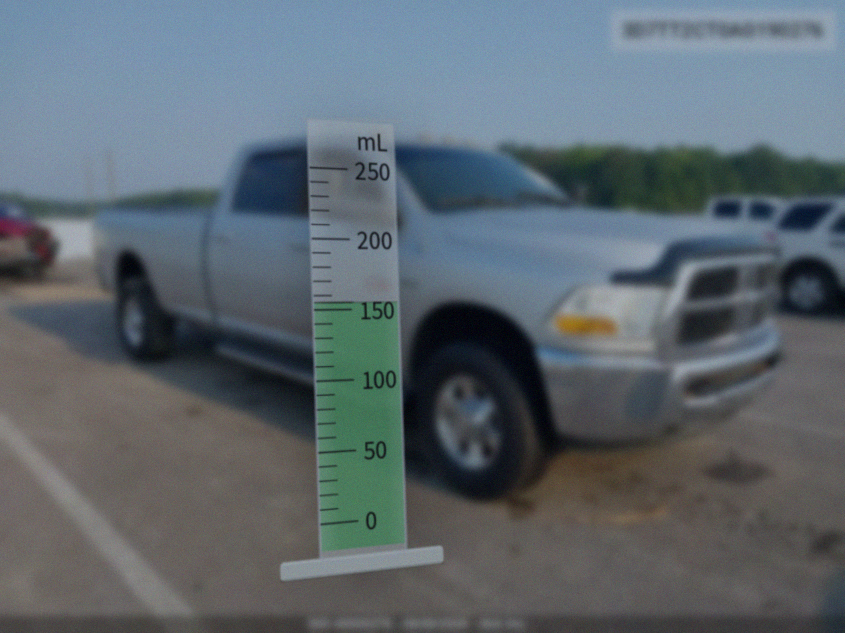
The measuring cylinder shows 155 mL
